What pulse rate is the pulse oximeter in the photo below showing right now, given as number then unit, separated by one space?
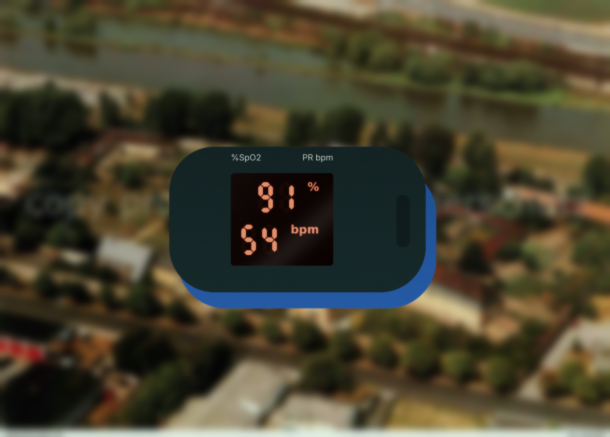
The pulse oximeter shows 54 bpm
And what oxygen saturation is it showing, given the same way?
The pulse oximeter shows 91 %
